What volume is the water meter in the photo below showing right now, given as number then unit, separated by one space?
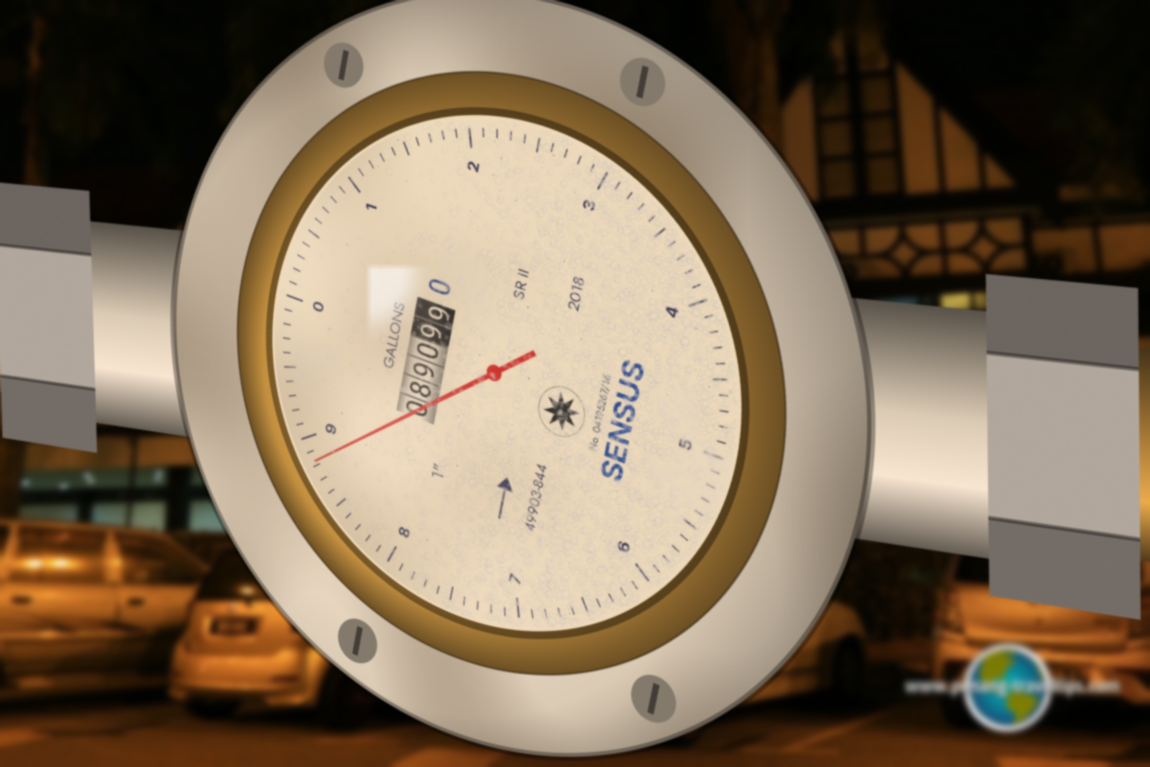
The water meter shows 890988.8 gal
